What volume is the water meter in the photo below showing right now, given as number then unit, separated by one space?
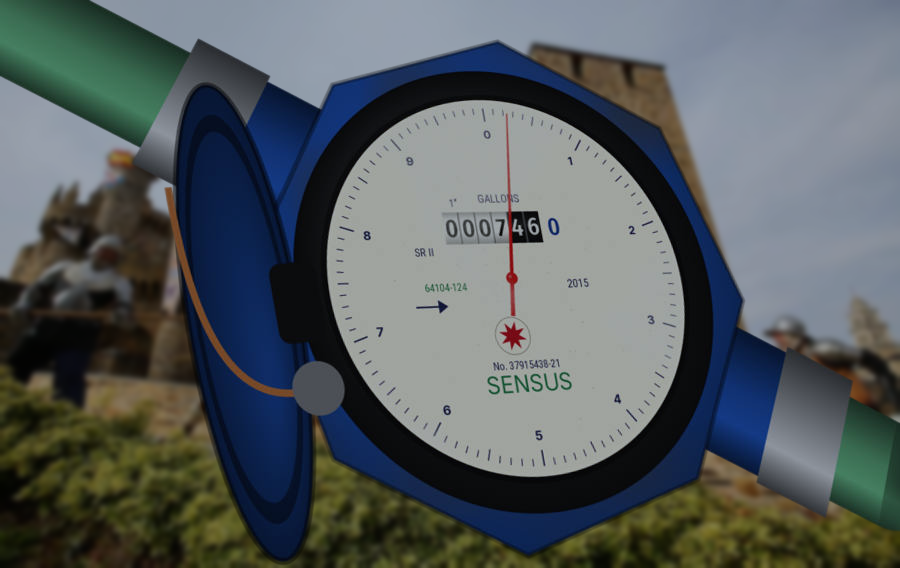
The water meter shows 7460.2 gal
